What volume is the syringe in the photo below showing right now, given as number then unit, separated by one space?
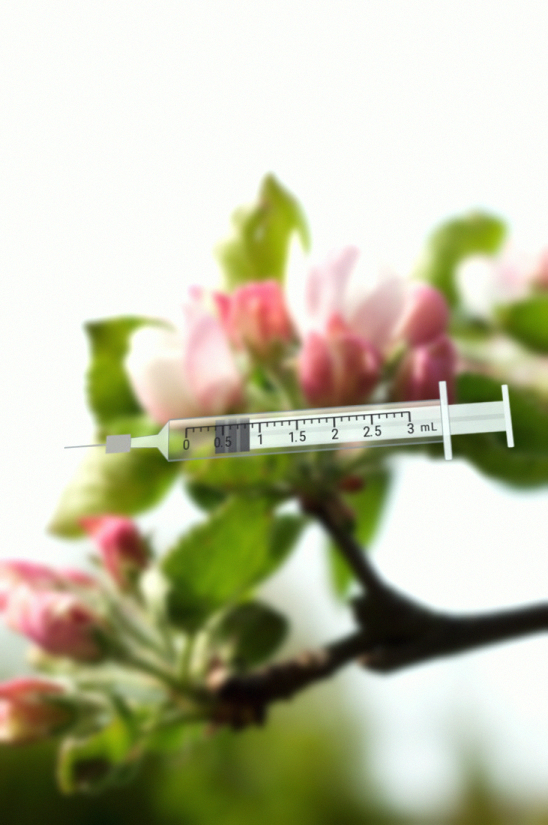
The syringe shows 0.4 mL
